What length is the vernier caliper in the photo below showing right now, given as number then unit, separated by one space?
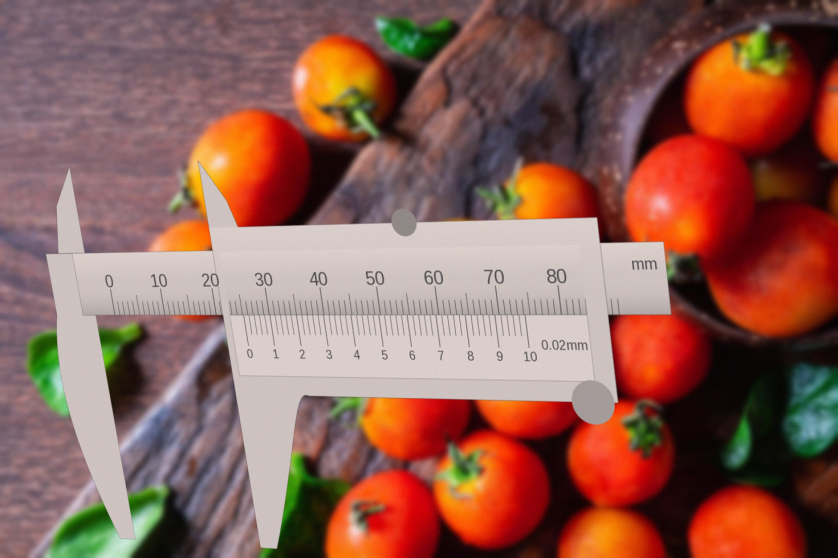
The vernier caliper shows 25.2 mm
